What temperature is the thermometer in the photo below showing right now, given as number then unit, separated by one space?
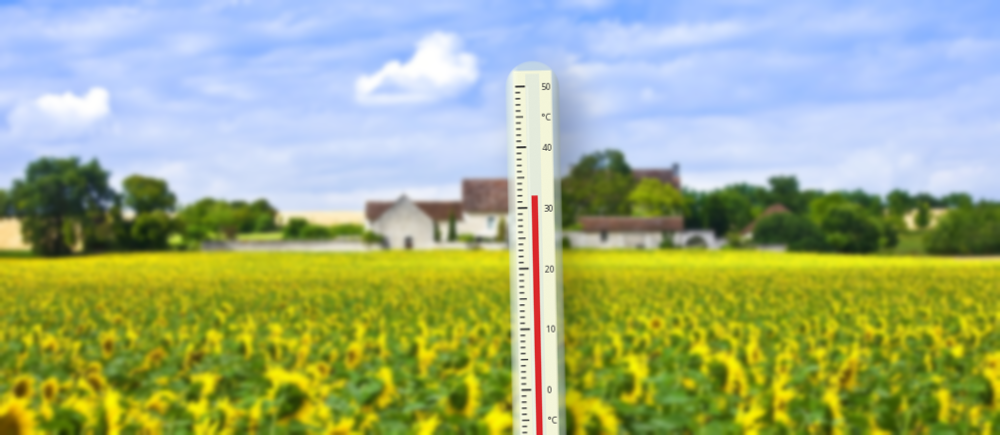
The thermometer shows 32 °C
